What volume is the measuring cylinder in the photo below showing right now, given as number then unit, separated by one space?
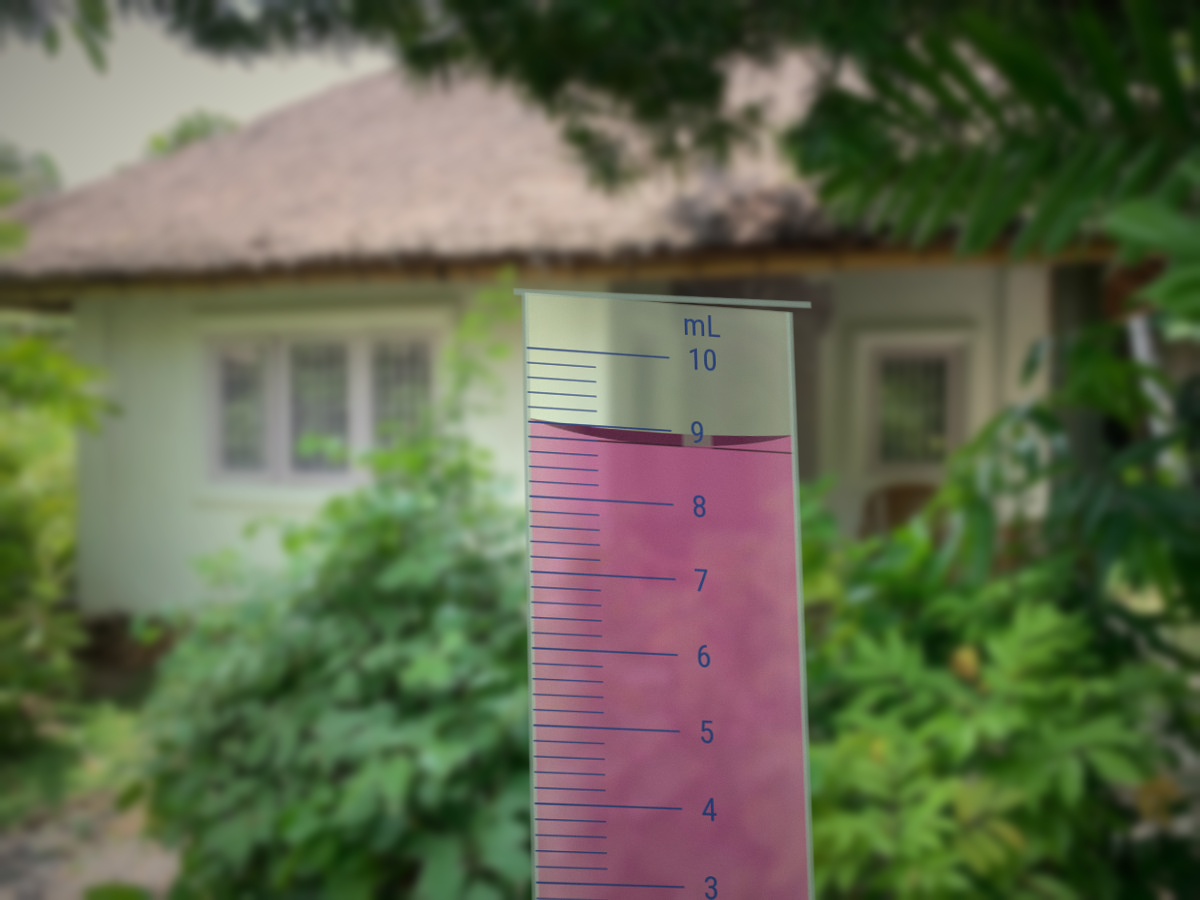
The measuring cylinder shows 8.8 mL
